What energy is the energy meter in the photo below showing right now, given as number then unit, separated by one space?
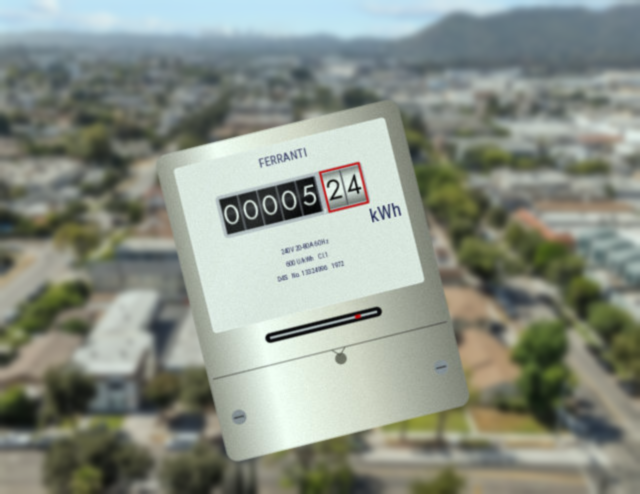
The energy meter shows 5.24 kWh
